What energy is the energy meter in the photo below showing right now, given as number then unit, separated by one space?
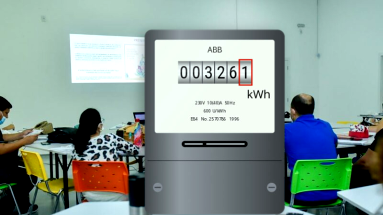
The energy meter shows 326.1 kWh
